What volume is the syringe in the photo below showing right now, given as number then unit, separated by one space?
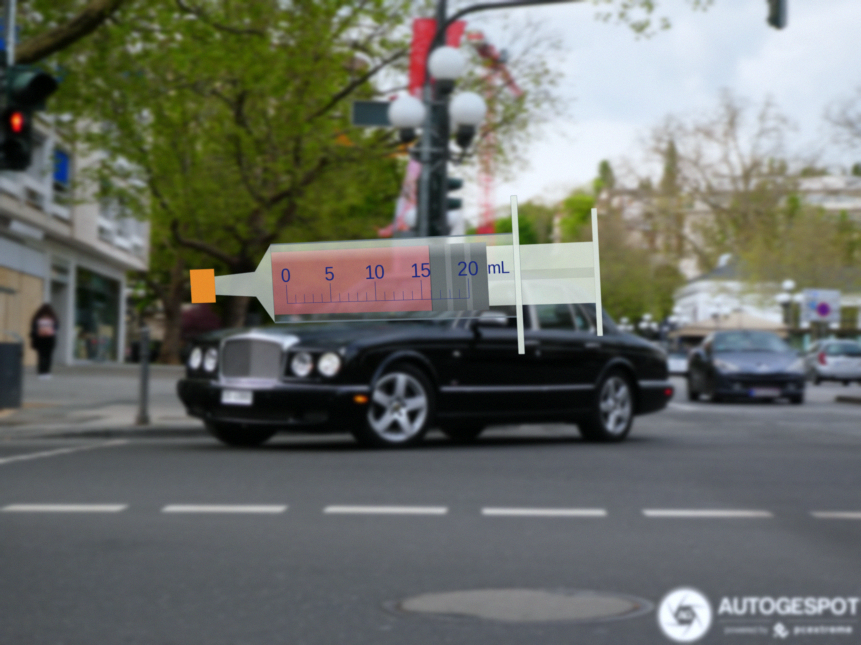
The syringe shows 16 mL
